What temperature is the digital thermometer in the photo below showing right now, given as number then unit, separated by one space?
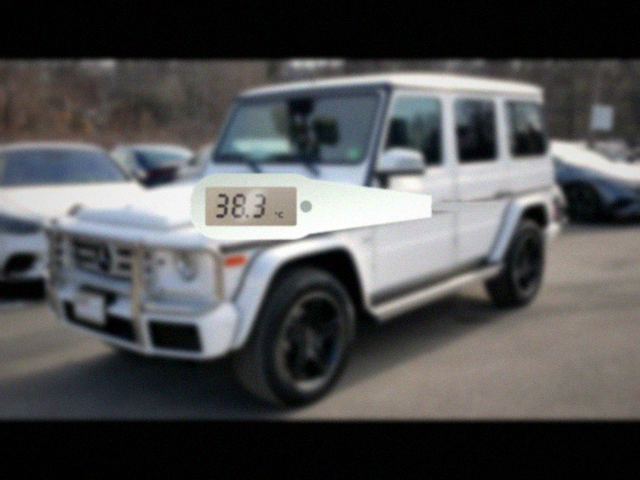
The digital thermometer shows 38.3 °C
